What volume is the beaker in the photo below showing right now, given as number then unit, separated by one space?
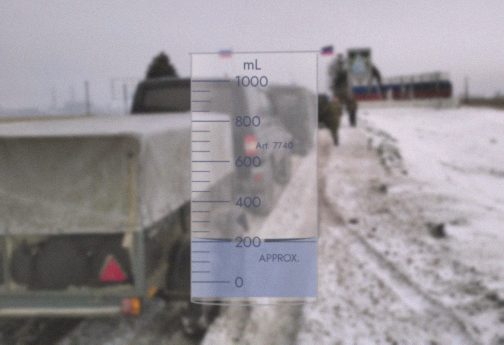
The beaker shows 200 mL
